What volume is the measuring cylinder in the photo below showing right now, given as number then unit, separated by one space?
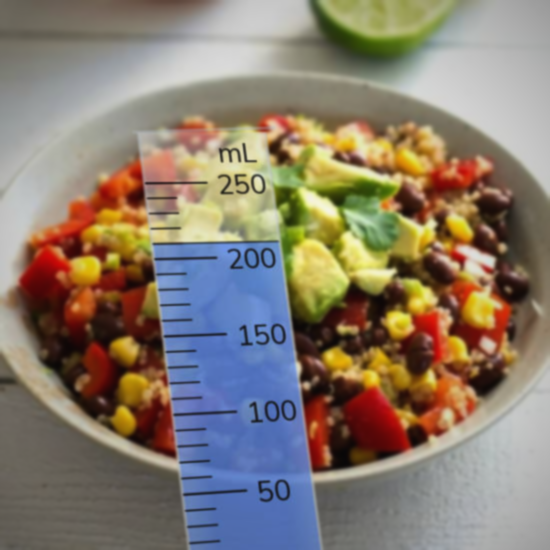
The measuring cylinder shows 210 mL
